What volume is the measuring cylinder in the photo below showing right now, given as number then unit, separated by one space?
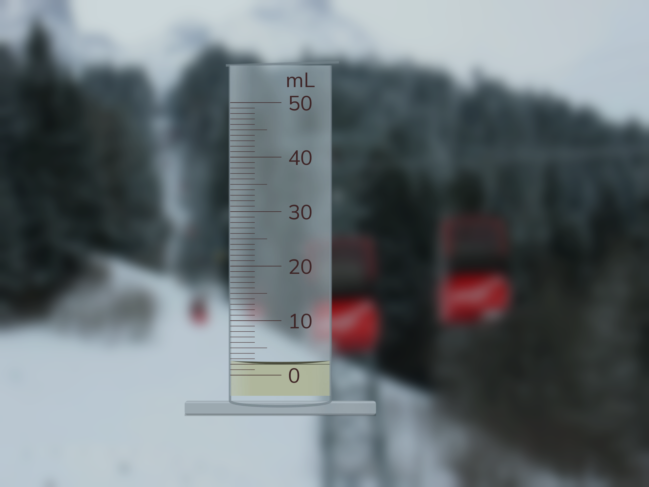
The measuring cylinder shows 2 mL
